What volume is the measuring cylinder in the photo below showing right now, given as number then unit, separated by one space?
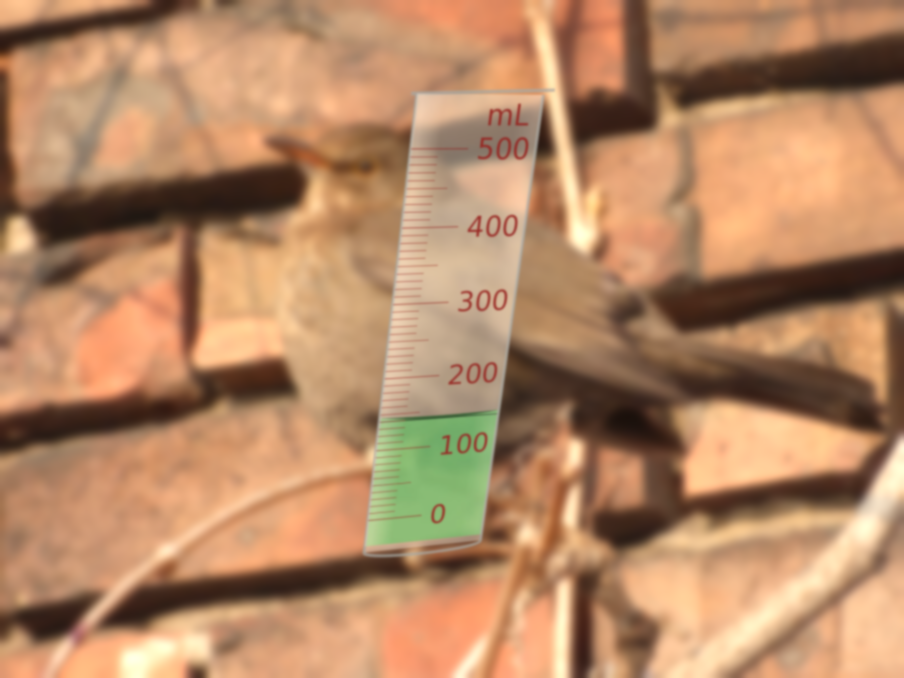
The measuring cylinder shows 140 mL
